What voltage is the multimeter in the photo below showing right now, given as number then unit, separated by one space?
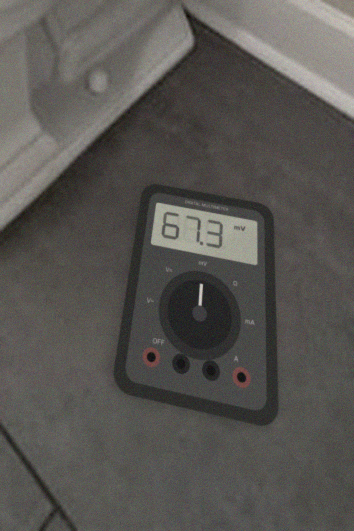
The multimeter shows 67.3 mV
